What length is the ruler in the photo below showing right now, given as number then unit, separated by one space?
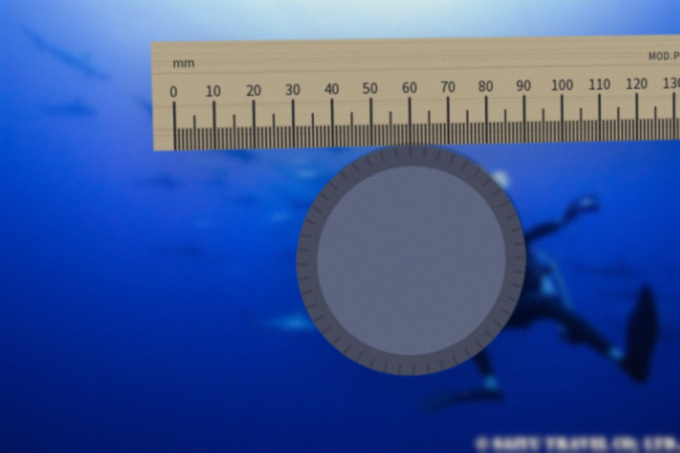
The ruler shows 60 mm
